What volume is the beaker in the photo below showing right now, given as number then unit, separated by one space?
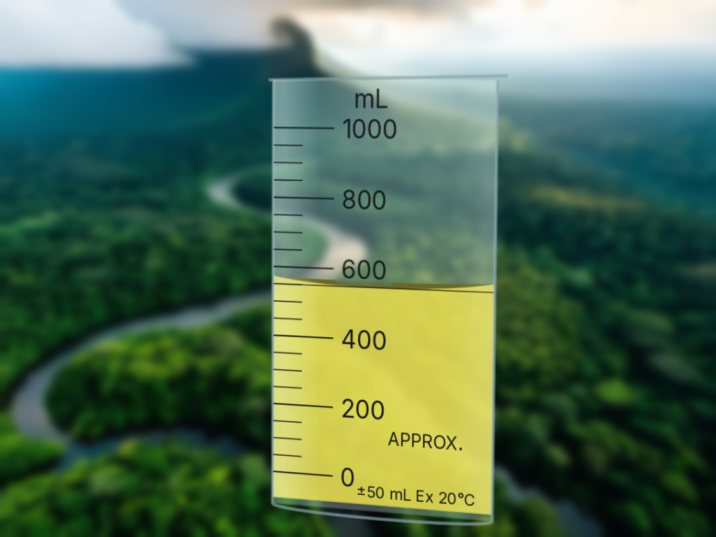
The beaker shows 550 mL
